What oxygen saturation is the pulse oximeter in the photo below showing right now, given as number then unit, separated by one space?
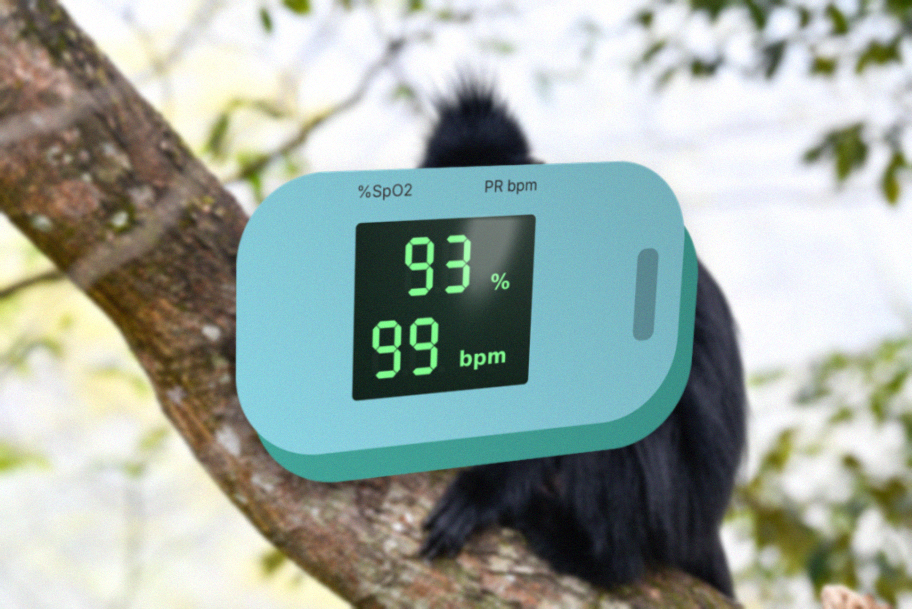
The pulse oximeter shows 93 %
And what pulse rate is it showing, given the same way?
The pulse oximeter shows 99 bpm
